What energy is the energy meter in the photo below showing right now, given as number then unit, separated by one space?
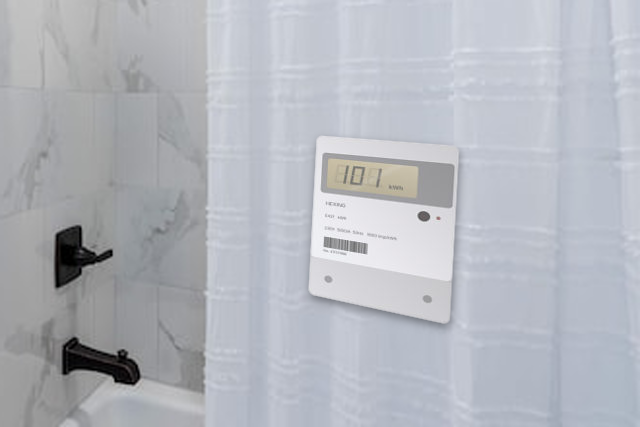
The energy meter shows 101 kWh
